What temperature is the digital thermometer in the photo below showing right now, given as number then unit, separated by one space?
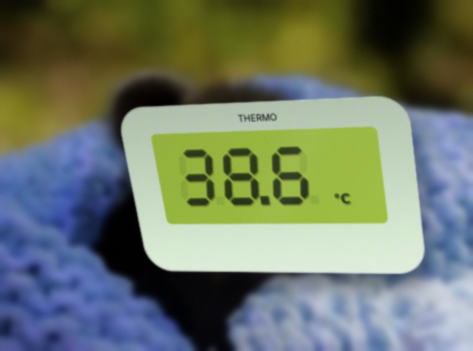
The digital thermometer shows 38.6 °C
